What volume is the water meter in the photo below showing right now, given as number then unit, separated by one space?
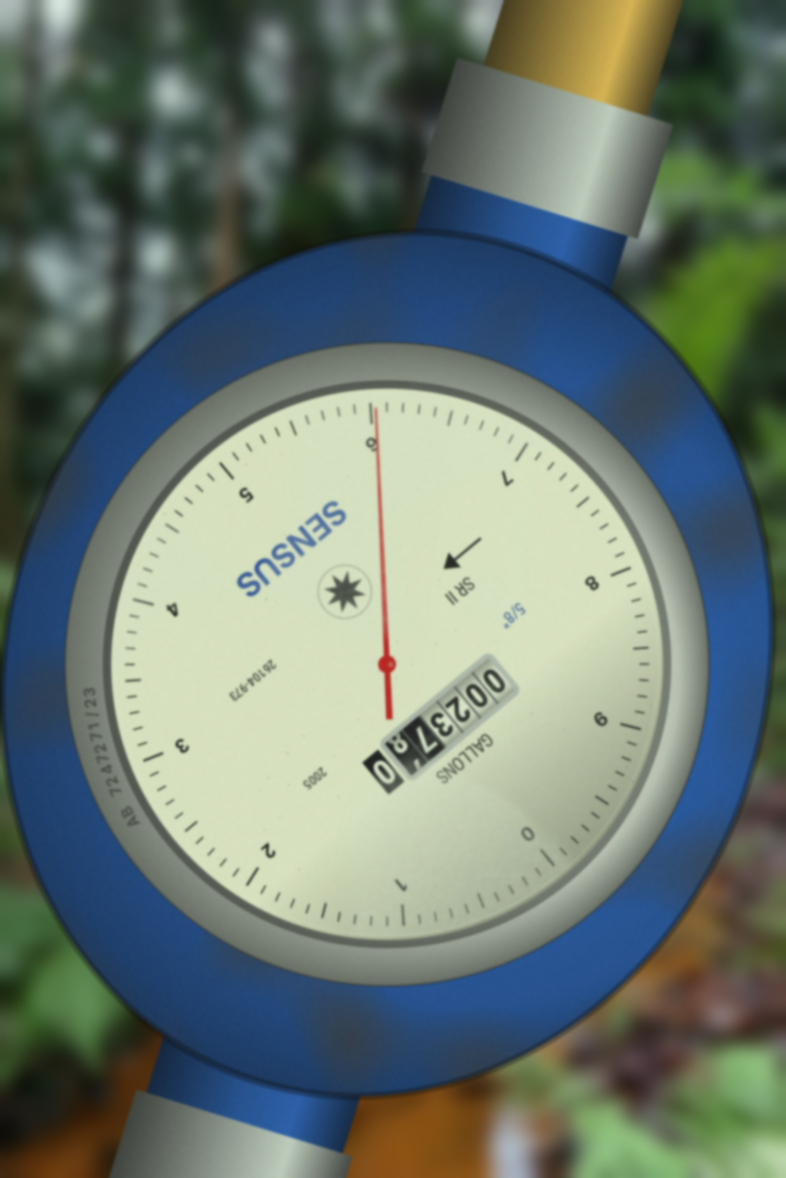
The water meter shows 23776.0 gal
